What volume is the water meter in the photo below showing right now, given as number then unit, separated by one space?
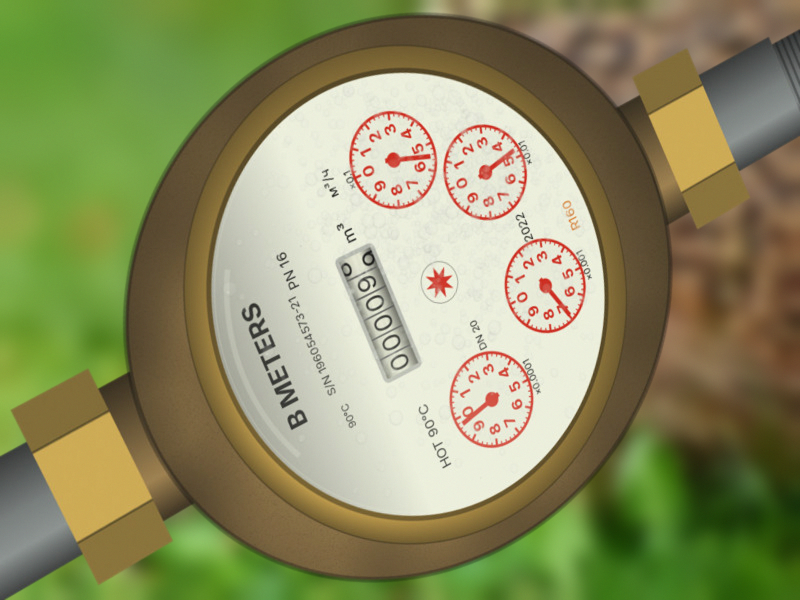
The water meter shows 98.5469 m³
